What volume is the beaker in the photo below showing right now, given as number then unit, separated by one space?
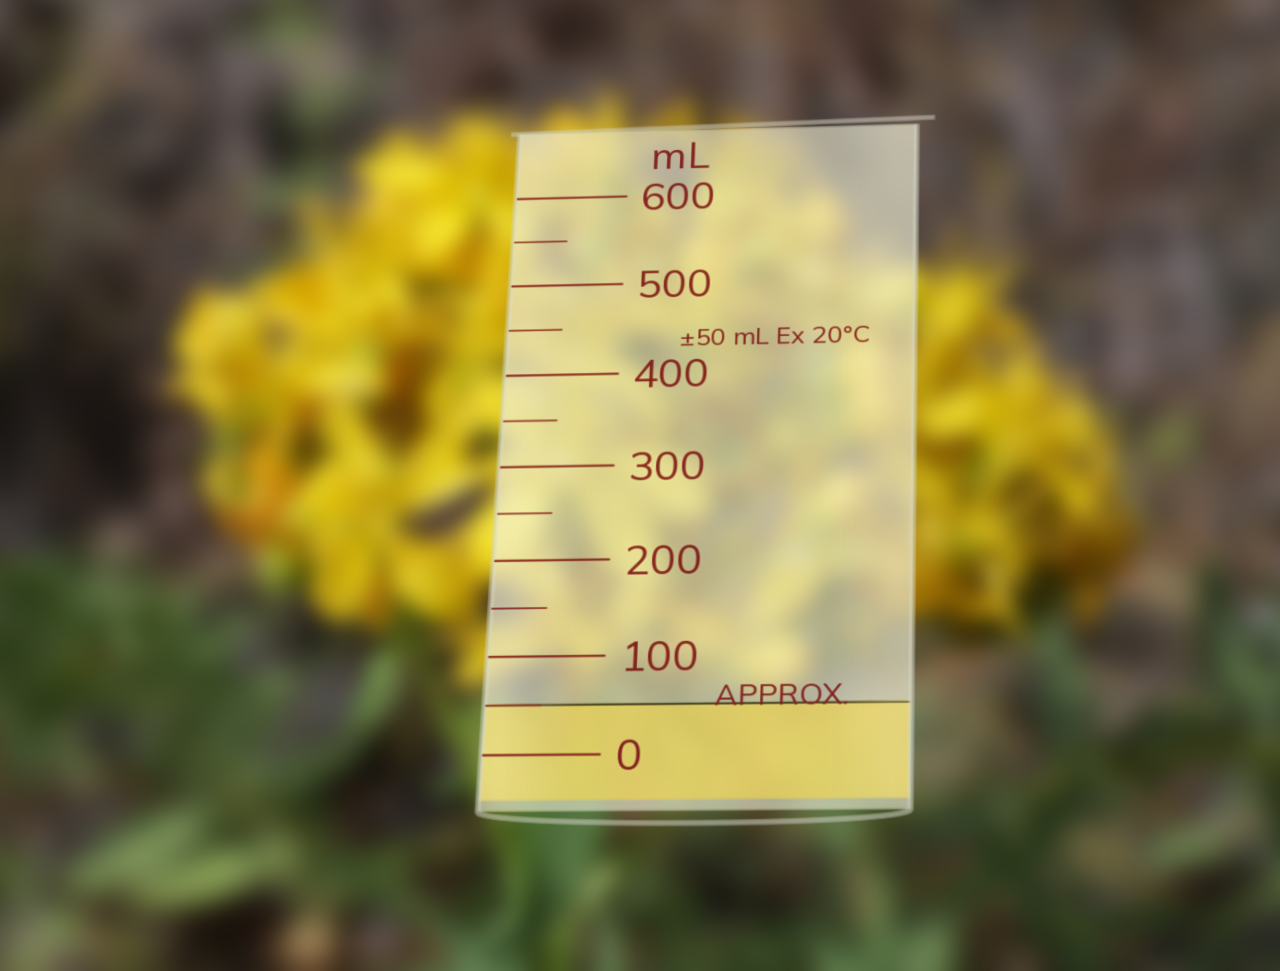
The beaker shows 50 mL
